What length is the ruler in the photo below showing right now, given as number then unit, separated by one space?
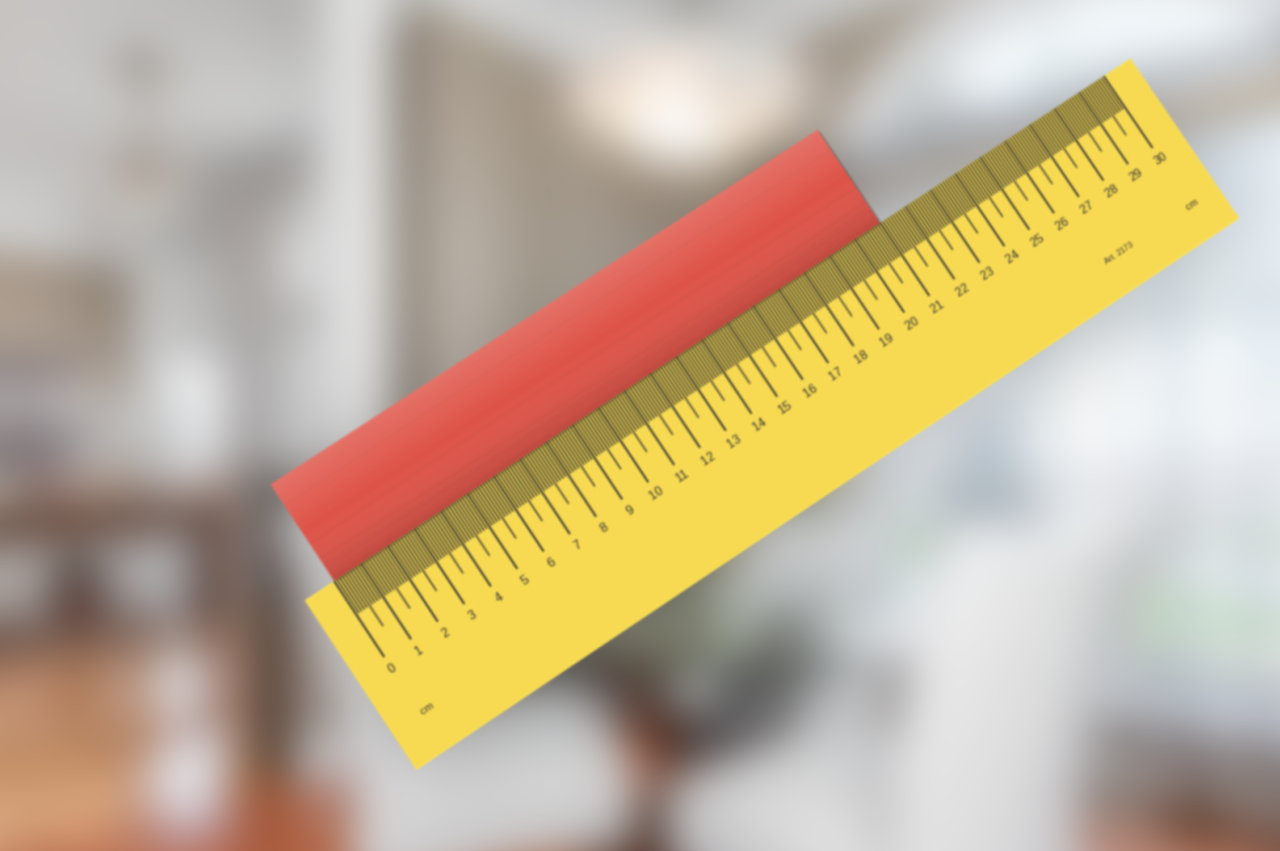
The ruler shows 21 cm
